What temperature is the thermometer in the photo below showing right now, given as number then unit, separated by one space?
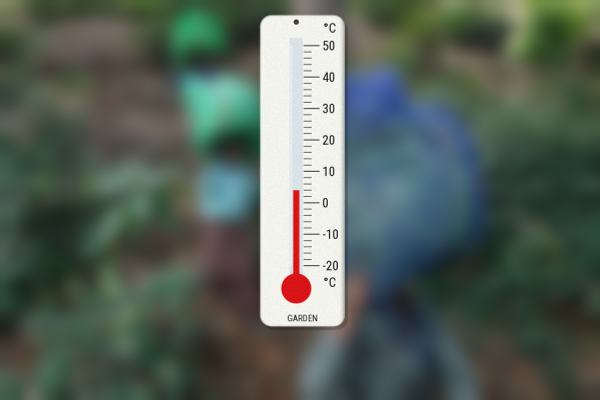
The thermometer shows 4 °C
